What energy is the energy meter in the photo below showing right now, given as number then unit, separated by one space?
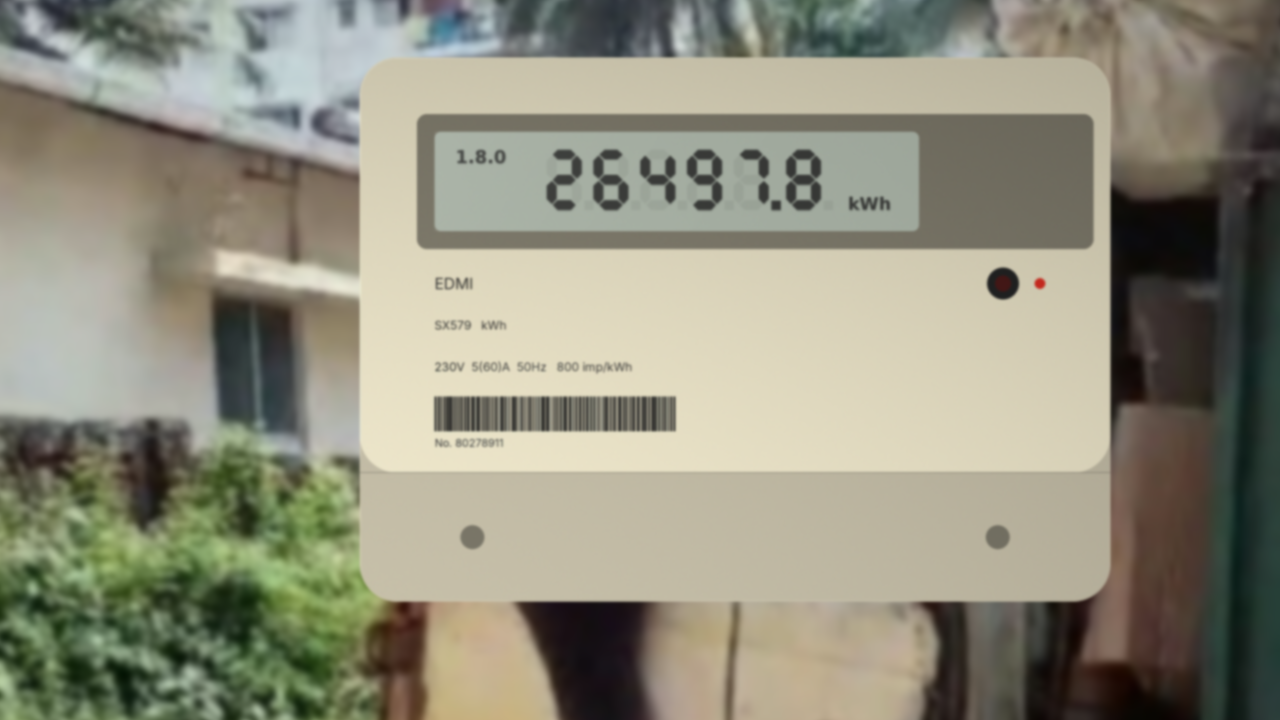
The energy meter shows 26497.8 kWh
